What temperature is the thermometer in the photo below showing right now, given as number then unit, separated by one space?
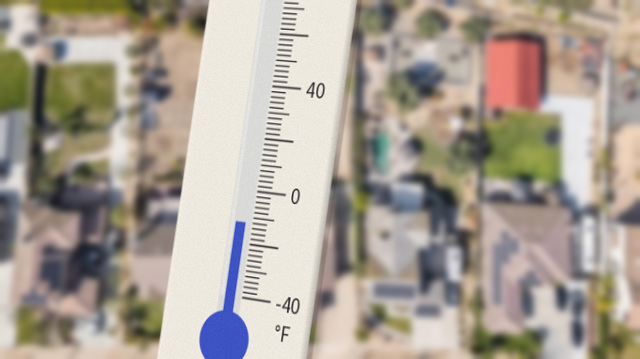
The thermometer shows -12 °F
